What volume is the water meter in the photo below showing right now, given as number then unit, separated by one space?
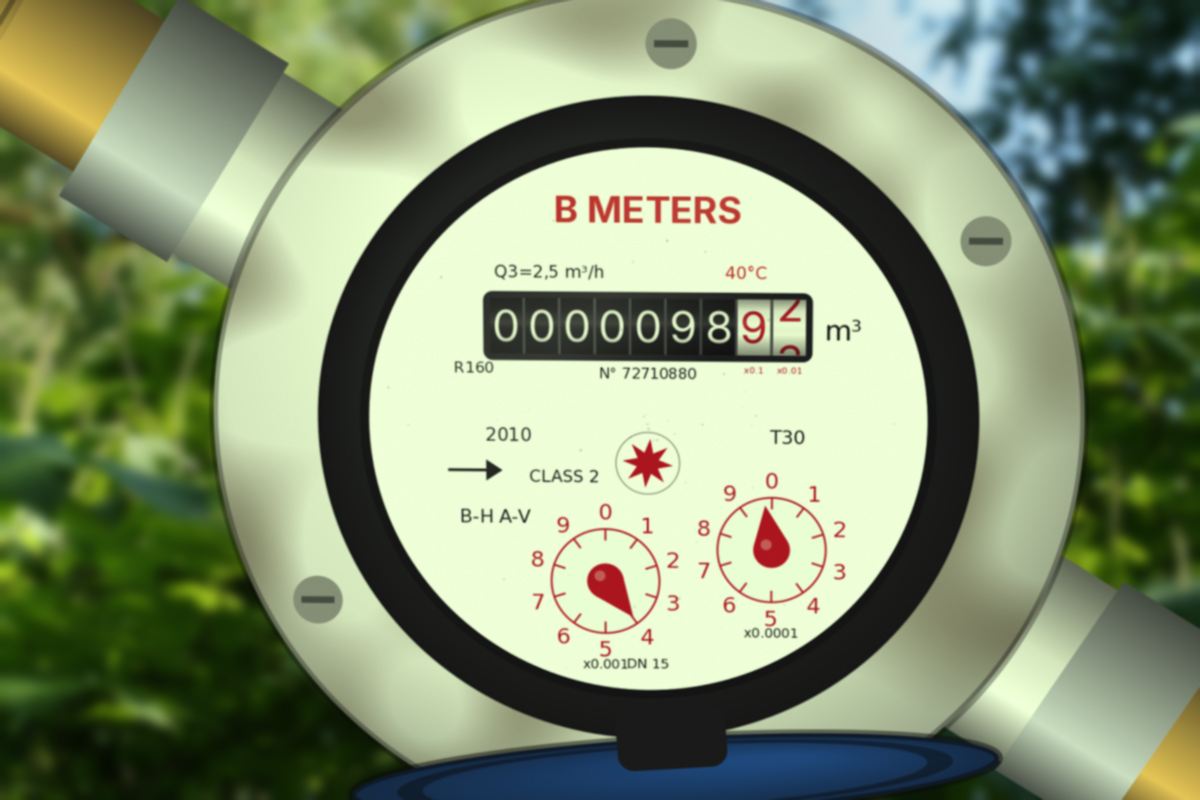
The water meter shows 98.9239 m³
